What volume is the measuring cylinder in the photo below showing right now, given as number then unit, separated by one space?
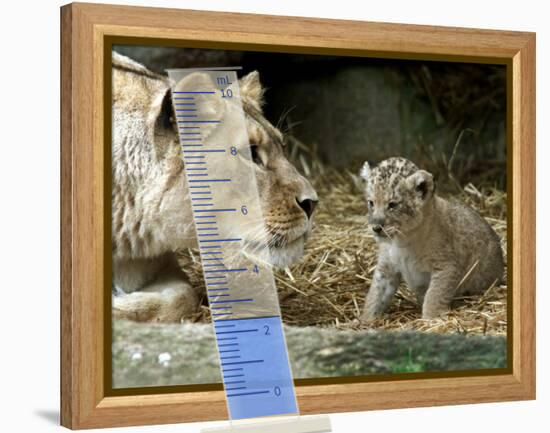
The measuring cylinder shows 2.4 mL
